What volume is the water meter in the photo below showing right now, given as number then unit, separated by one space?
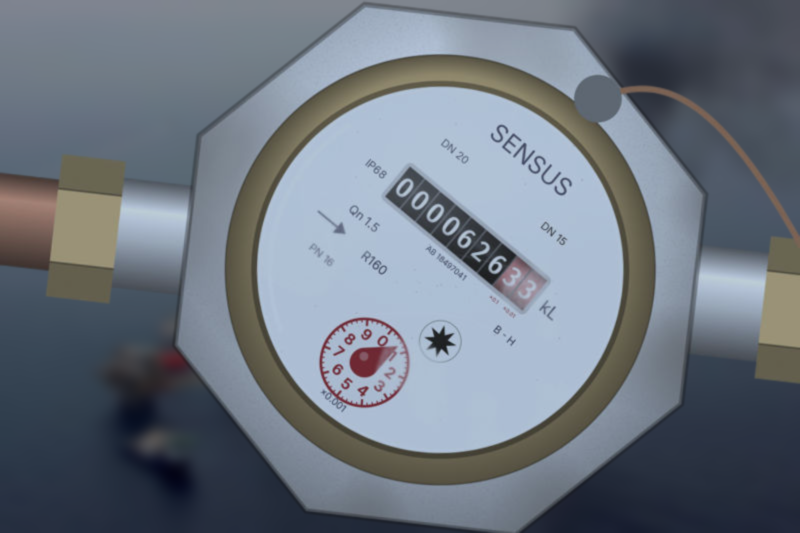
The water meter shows 626.330 kL
